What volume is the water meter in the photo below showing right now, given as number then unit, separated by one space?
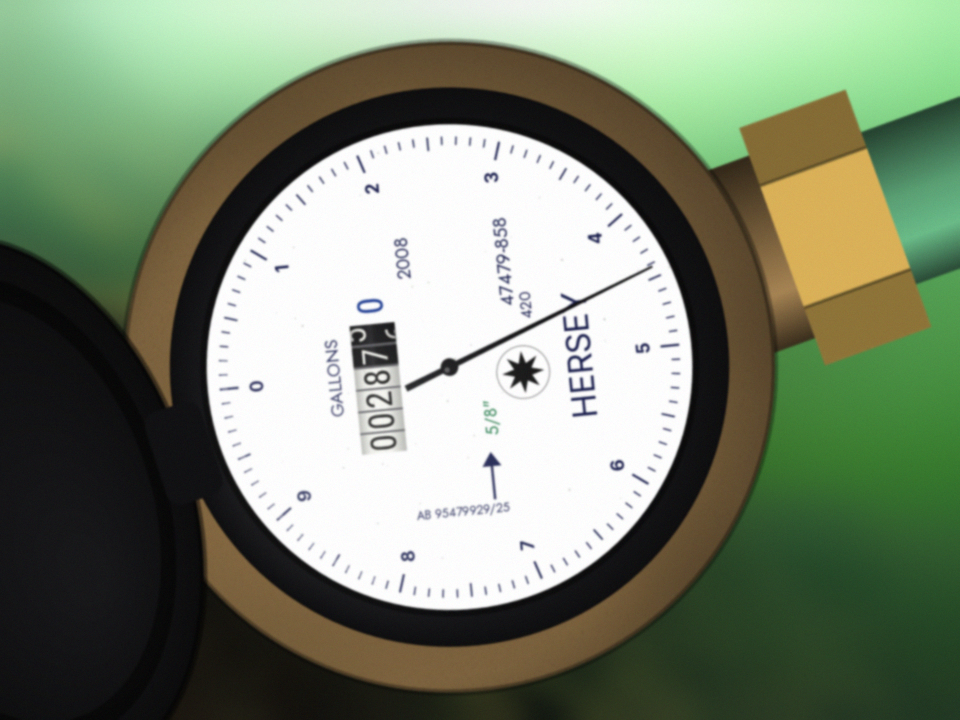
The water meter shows 28754.4 gal
